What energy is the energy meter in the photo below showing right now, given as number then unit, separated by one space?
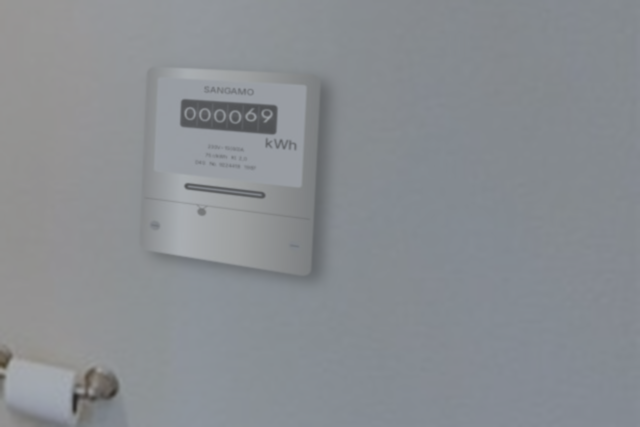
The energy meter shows 69 kWh
